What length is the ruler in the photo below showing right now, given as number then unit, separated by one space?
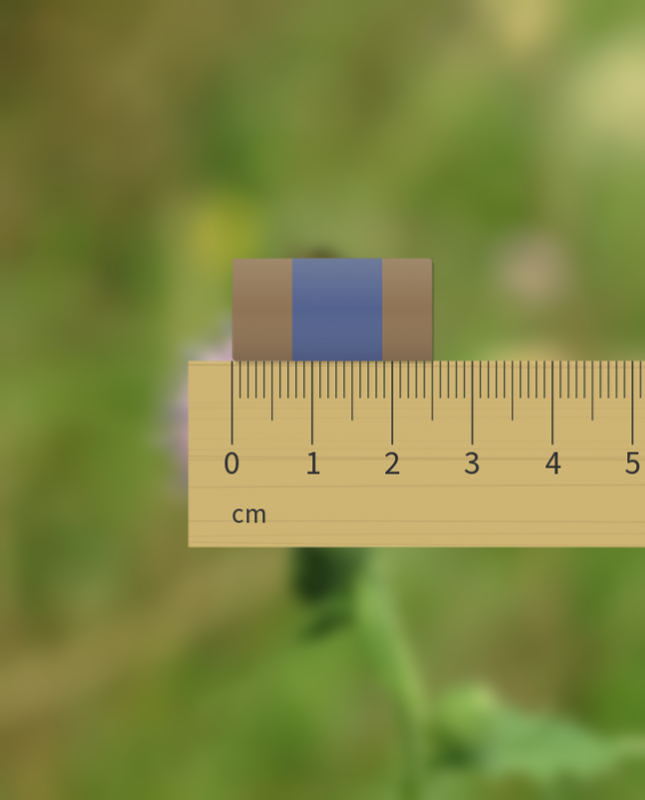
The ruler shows 2.5 cm
